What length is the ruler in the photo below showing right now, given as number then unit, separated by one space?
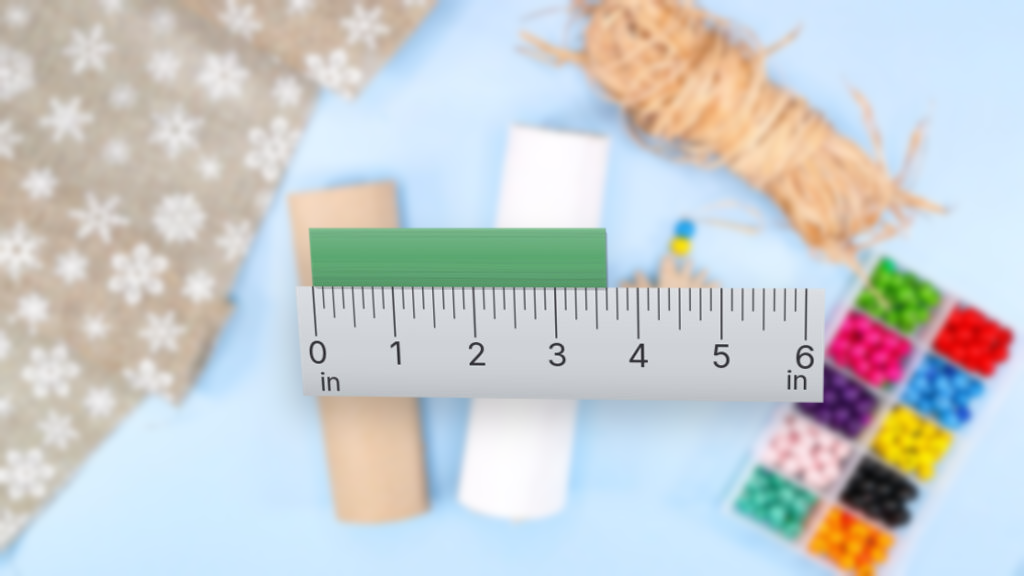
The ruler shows 3.625 in
